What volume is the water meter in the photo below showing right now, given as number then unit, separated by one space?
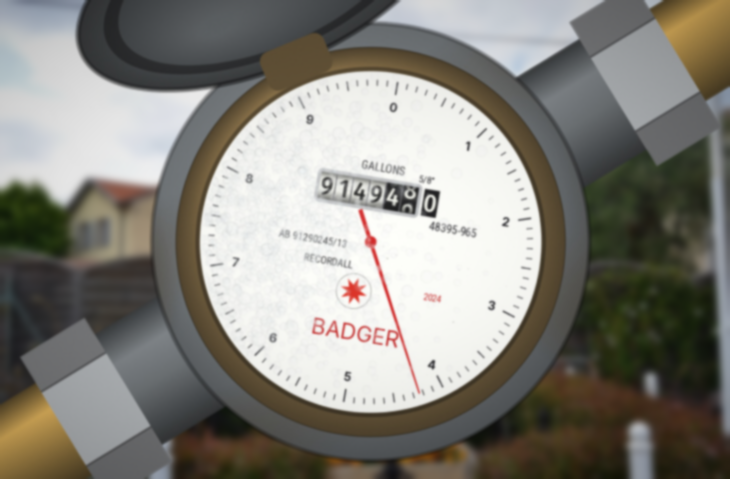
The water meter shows 9149484.2 gal
